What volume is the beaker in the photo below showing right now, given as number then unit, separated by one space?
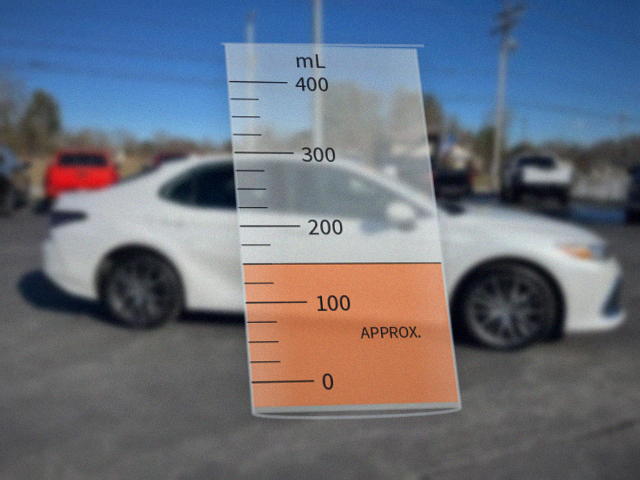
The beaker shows 150 mL
